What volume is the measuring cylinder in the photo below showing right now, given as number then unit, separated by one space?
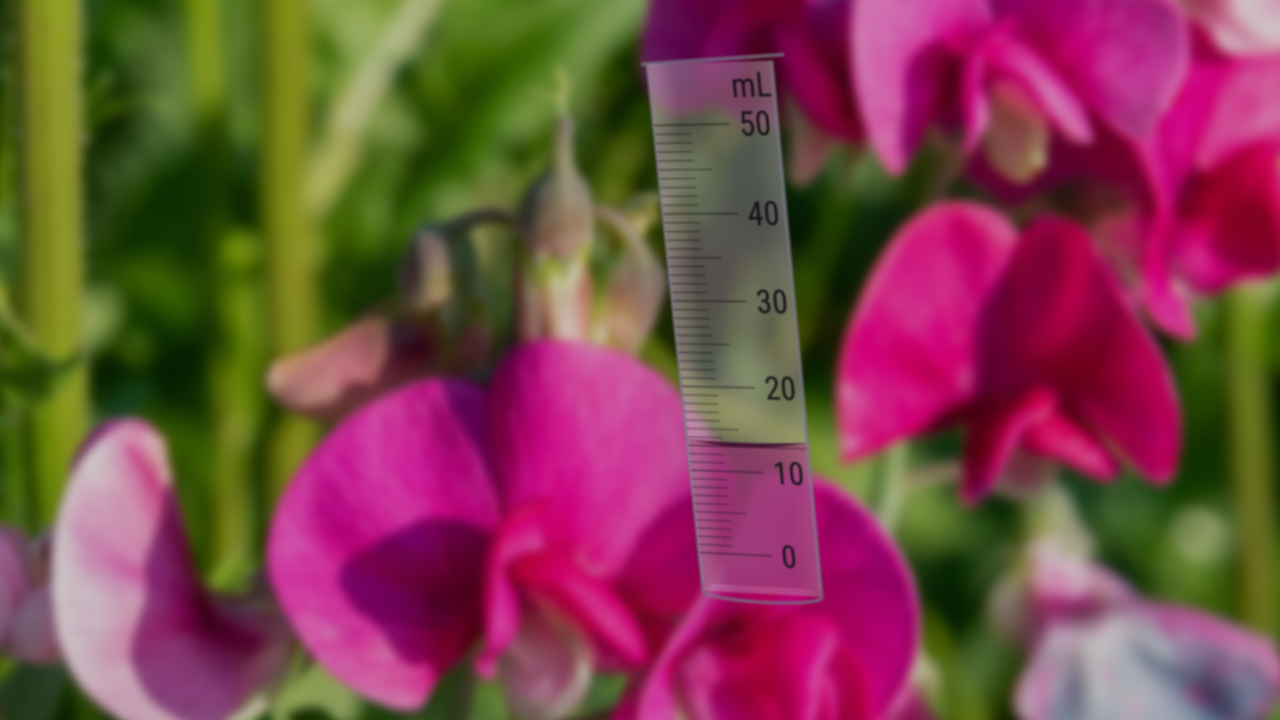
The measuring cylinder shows 13 mL
